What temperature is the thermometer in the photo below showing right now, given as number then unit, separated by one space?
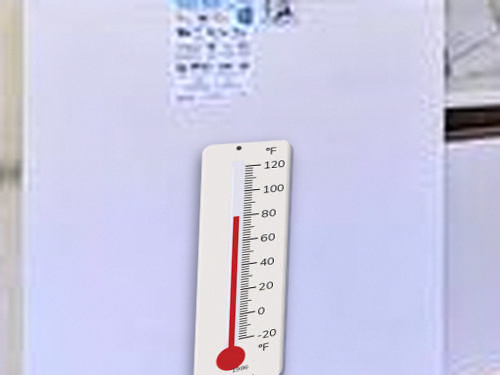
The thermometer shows 80 °F
